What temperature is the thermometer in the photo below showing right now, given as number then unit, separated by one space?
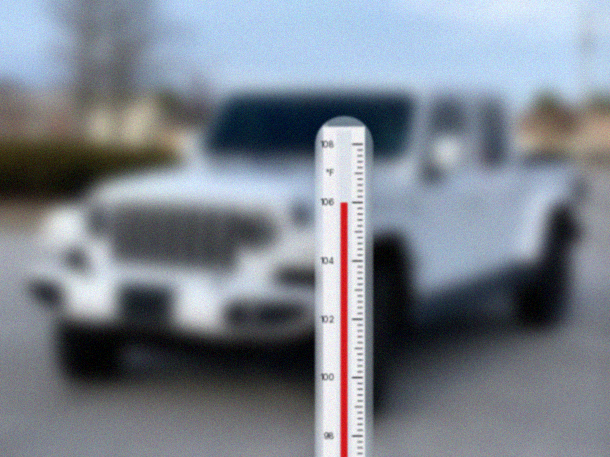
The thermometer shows 106 °F
